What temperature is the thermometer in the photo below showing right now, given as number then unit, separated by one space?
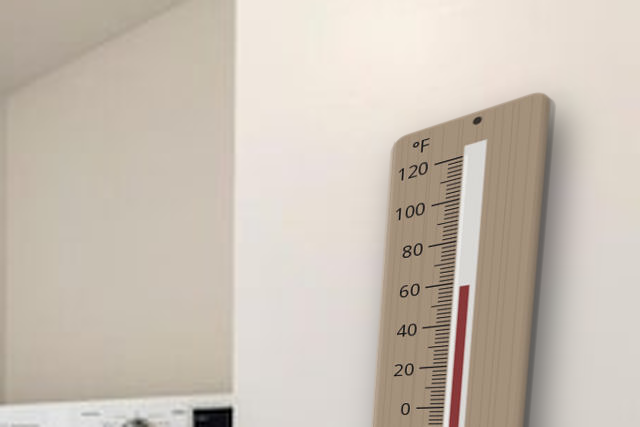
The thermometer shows 58 °F
